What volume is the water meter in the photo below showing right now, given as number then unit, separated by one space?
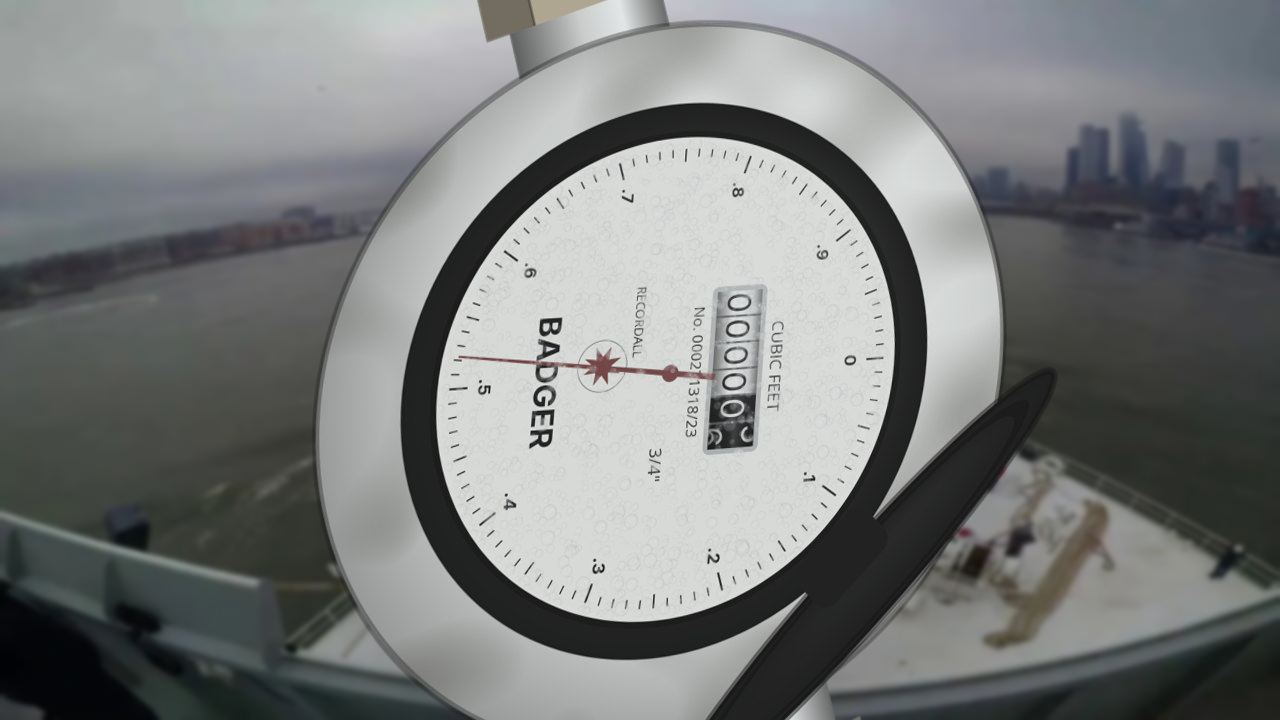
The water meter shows 5.52 ft³
